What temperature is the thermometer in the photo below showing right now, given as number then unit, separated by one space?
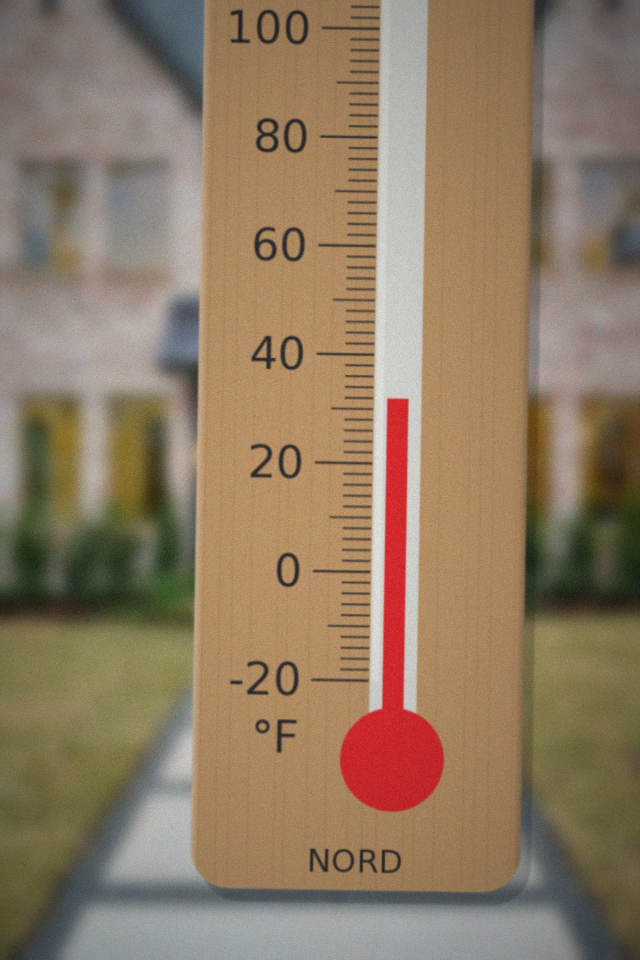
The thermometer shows 32 °F
